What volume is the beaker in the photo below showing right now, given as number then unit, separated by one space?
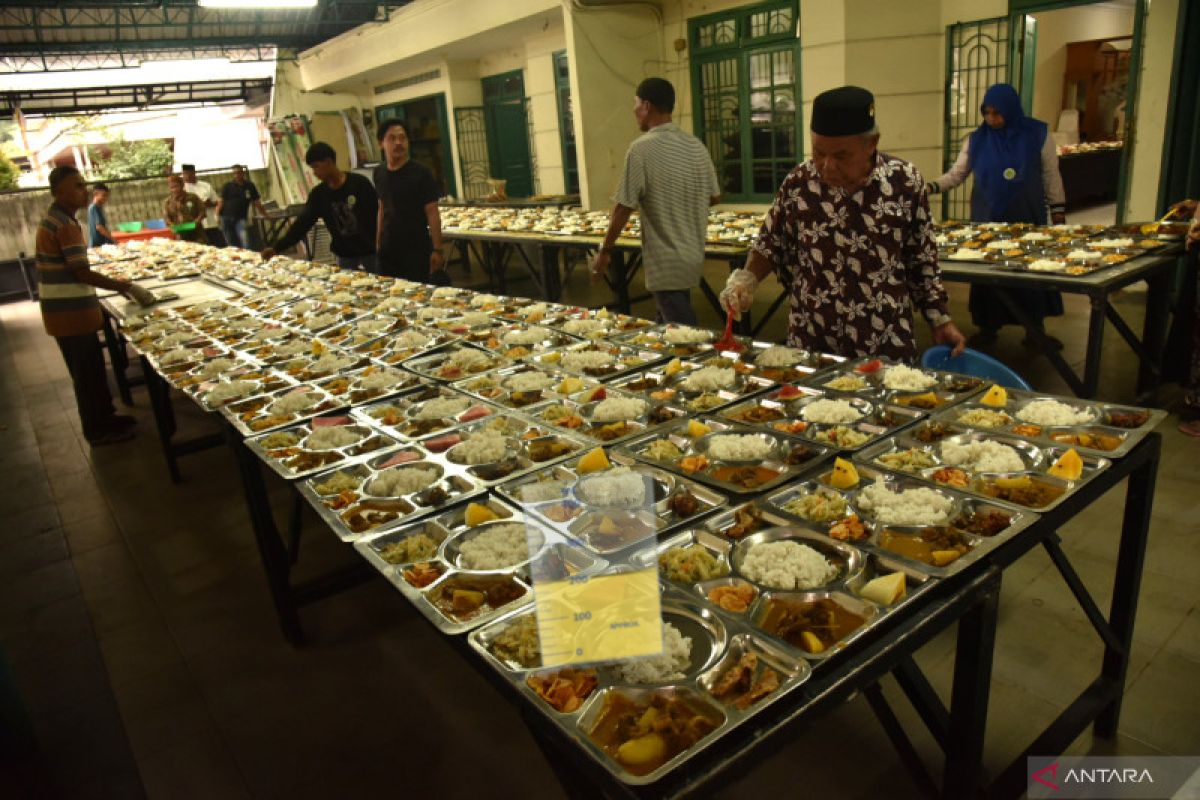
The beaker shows 200 mL
